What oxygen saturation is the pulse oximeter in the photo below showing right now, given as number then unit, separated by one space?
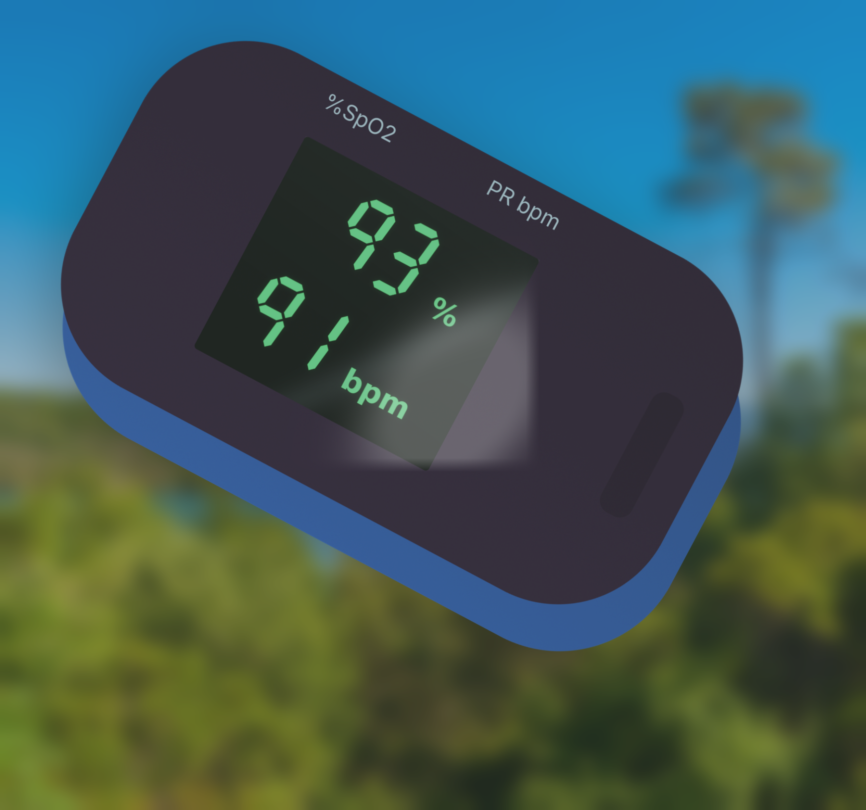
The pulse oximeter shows 93 %
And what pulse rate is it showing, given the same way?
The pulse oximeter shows 91 bpm
